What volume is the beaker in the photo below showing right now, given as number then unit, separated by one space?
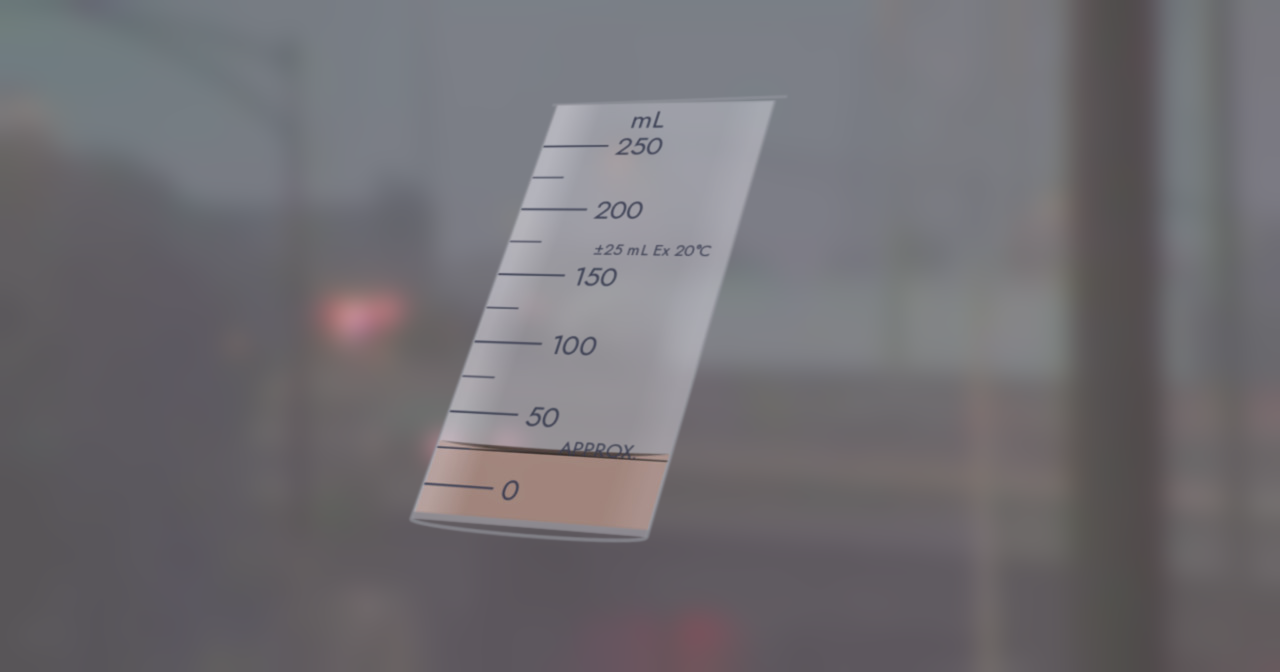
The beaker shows 25 mL
